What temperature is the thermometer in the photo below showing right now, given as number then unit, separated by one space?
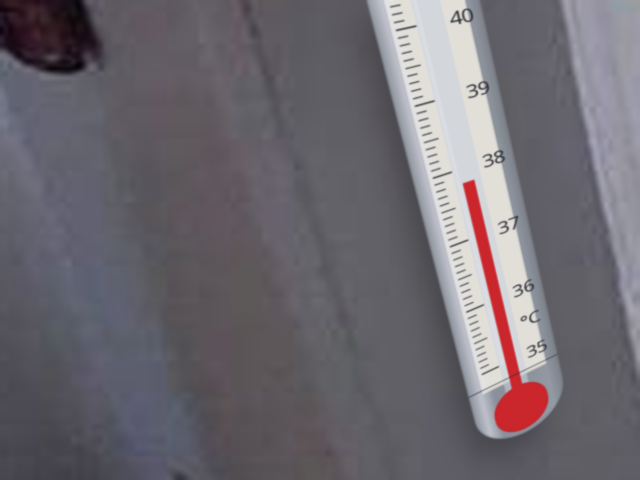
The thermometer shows 37.8 °C
